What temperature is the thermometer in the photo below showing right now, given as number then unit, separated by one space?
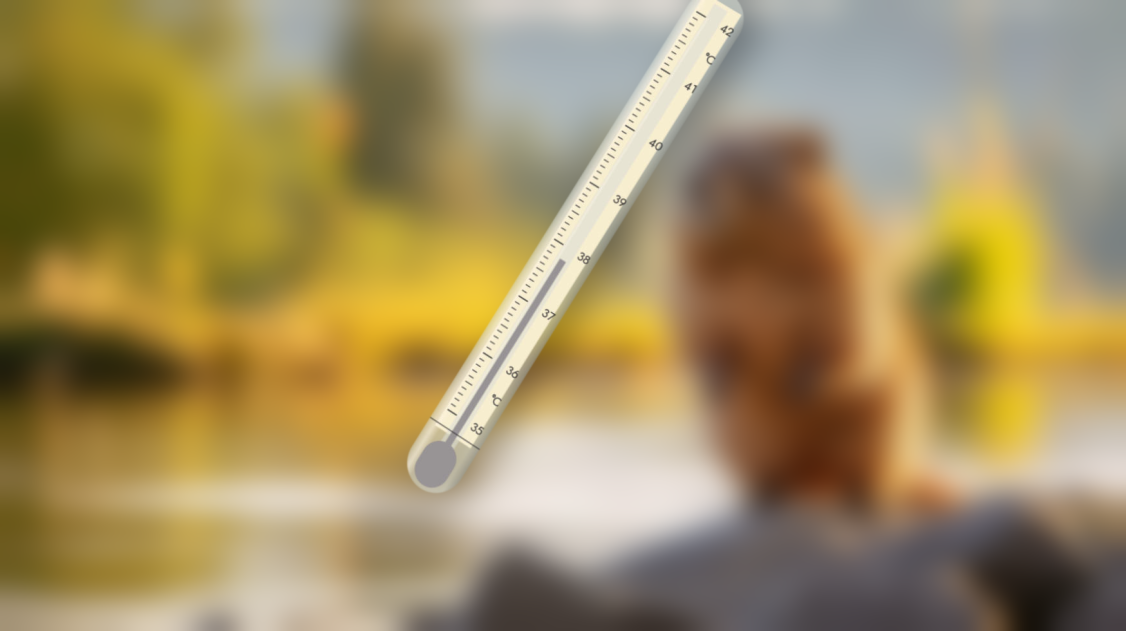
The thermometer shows 37.8 °C
